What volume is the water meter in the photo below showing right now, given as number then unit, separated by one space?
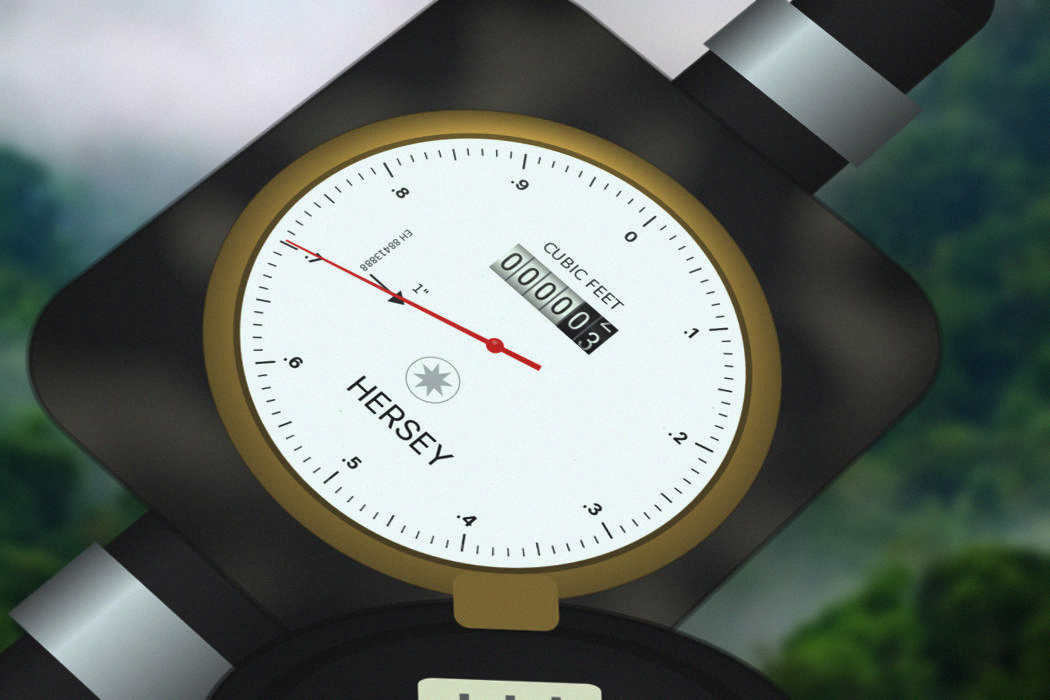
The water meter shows 2.70 ft³
